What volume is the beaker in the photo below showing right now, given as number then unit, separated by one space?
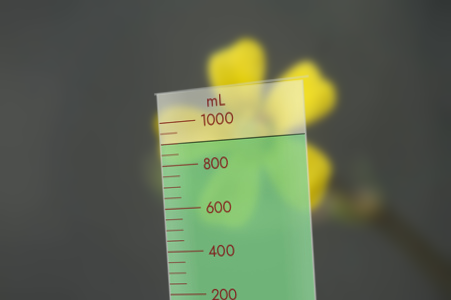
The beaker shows 900 mL
